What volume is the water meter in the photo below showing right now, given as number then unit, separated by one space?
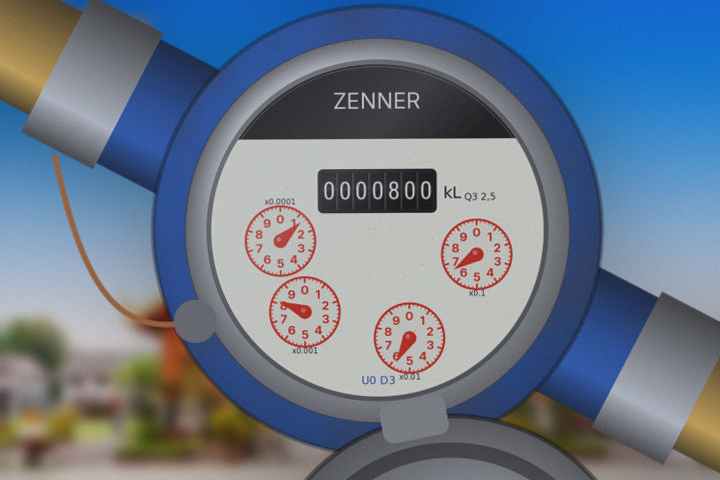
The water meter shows 800.6581 kL
